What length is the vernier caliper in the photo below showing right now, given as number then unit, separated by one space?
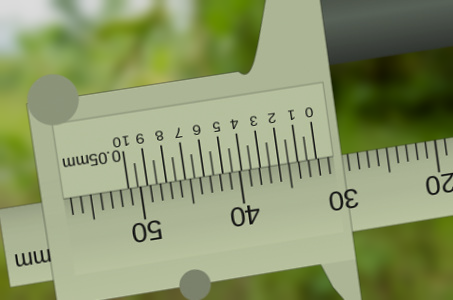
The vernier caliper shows 32.2 mm
